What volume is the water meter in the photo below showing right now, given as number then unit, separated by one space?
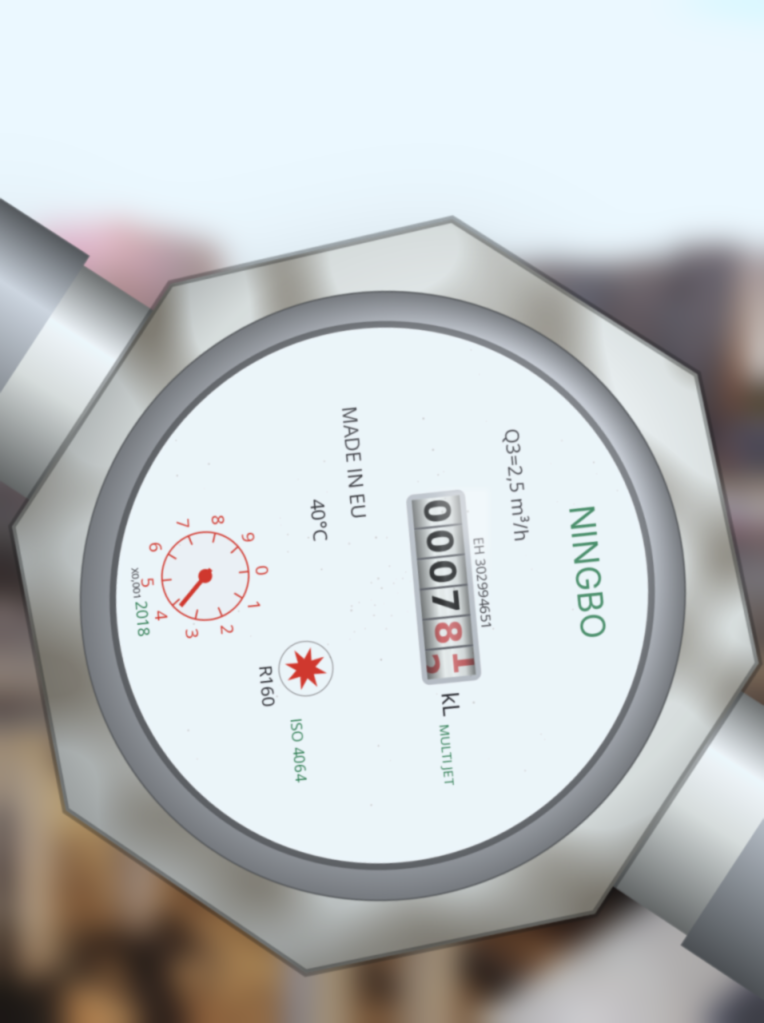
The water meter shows 7.813 kL
